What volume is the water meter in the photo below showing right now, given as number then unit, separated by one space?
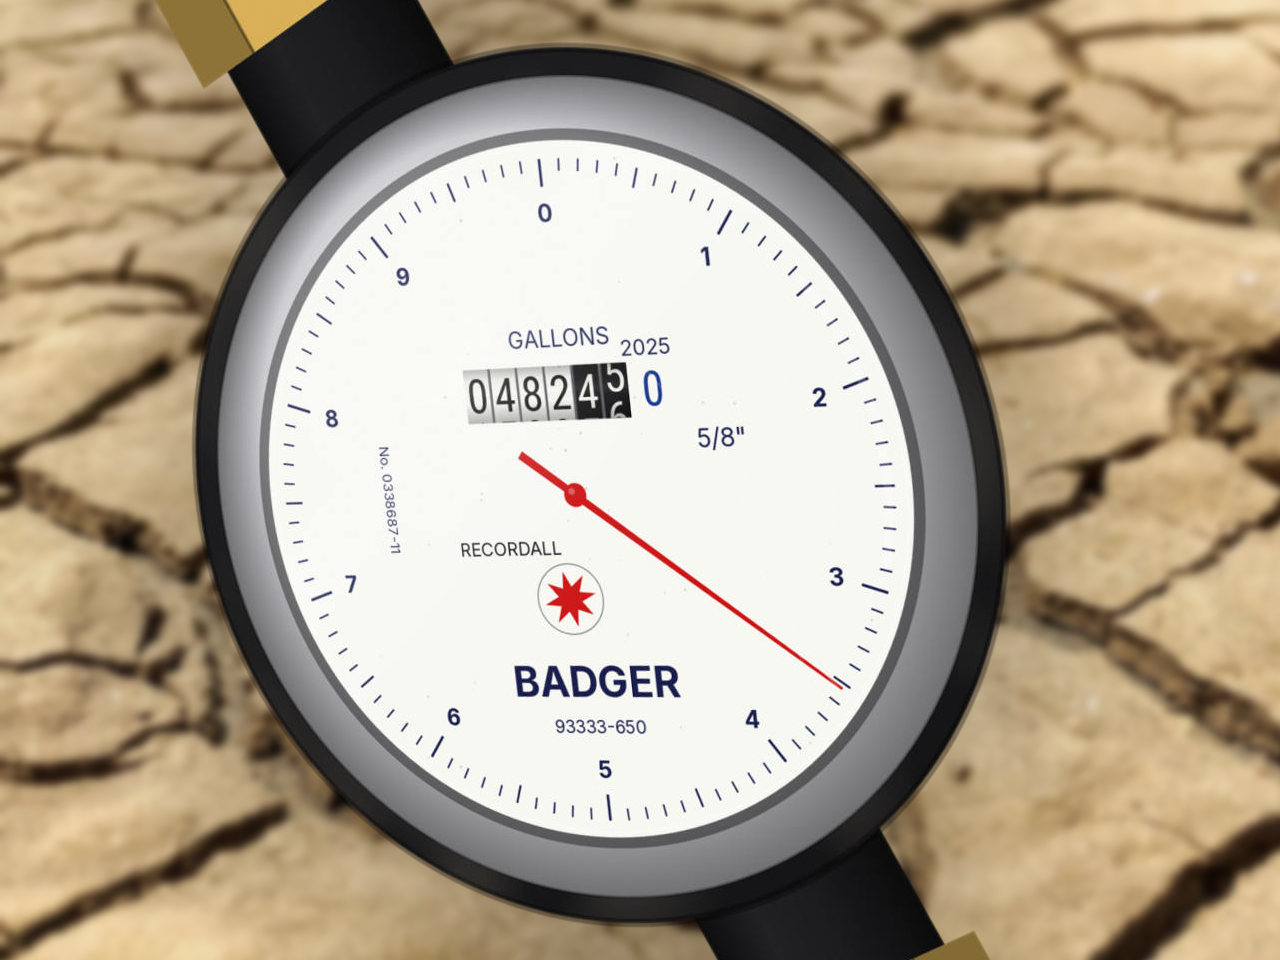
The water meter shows 482453.5 gal
